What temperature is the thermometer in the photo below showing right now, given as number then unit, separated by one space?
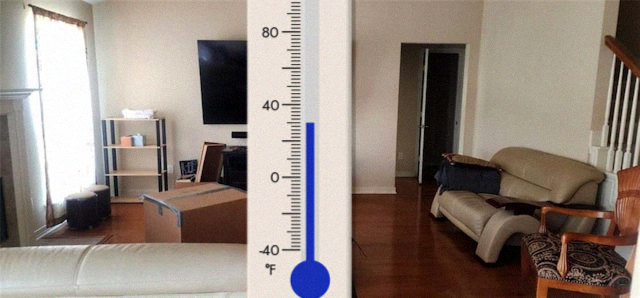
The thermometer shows 30 °F
